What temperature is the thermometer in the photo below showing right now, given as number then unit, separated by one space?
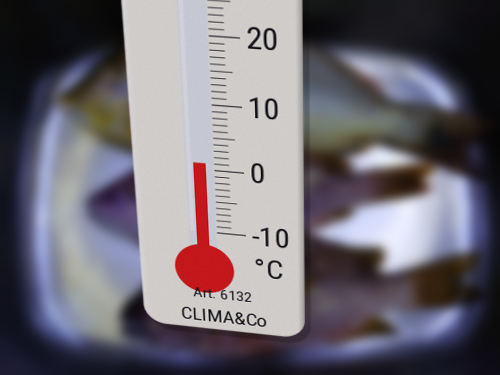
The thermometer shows 1 °C
